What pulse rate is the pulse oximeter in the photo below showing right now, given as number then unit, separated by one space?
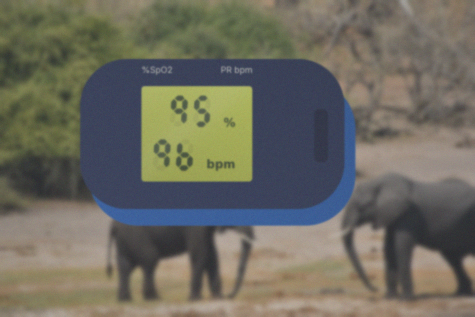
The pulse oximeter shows 96 bpm
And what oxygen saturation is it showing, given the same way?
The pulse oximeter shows 95 %
